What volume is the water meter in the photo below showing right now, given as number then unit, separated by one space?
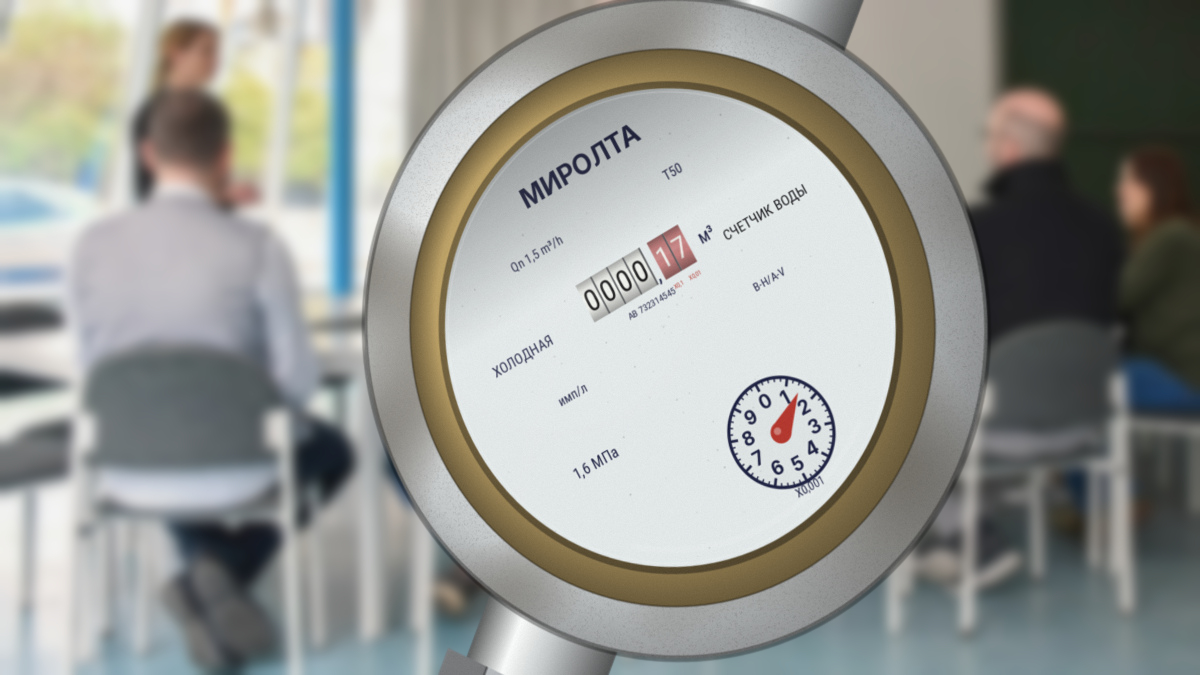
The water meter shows 0.171 m³
